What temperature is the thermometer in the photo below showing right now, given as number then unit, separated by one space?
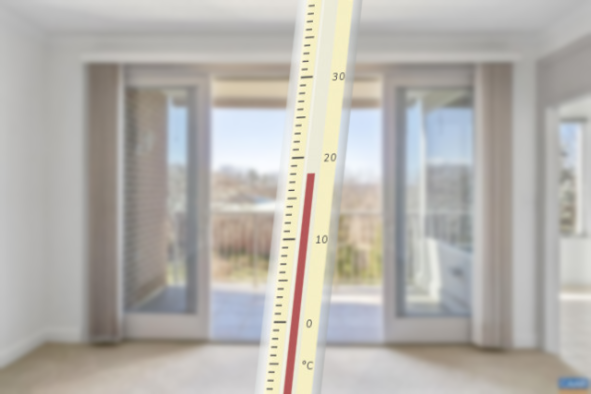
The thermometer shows 18 °C
